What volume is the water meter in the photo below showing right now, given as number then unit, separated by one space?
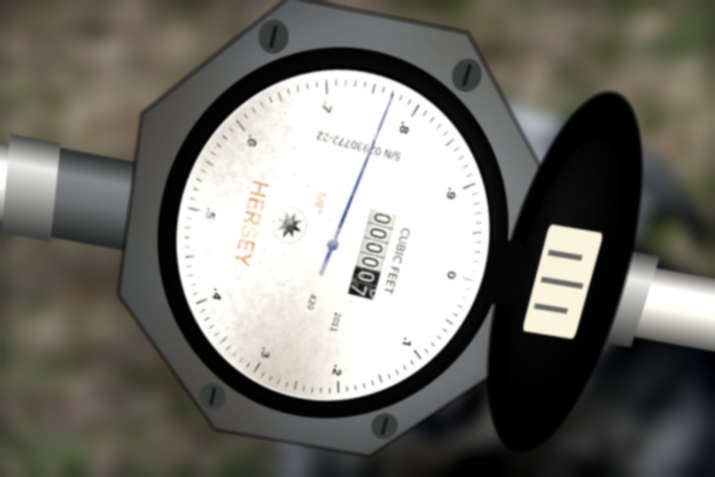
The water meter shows 6.77 ft³
